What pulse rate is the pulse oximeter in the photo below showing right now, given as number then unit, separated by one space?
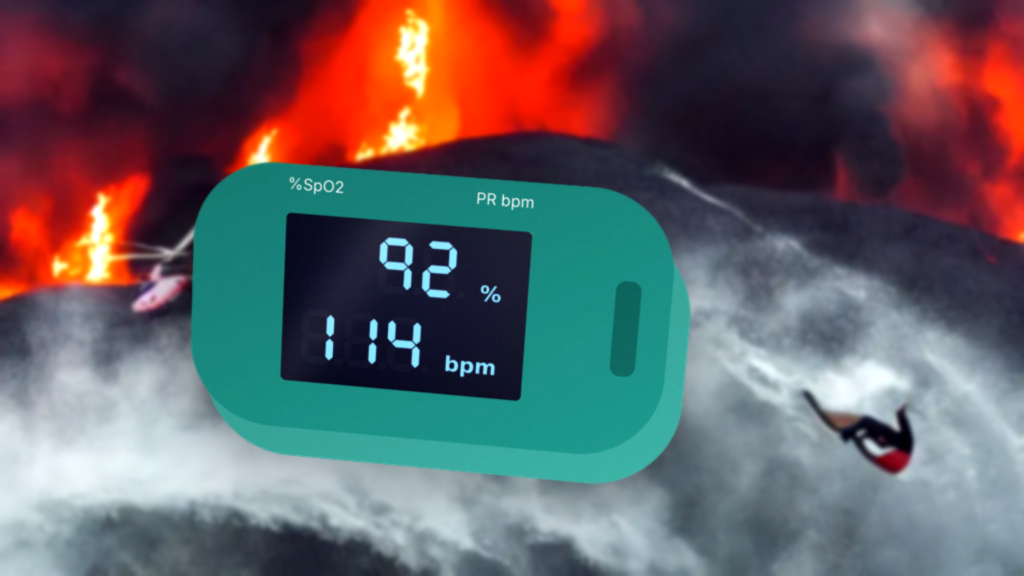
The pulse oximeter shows 114 bpm
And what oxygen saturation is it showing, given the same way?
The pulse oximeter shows 92 %
